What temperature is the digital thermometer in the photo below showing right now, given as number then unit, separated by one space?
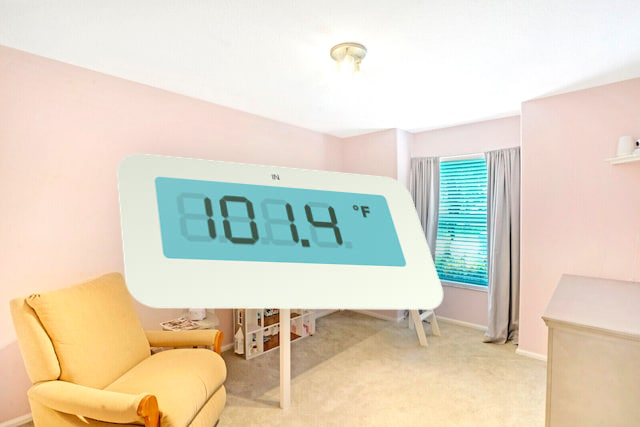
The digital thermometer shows 101.4 °F
